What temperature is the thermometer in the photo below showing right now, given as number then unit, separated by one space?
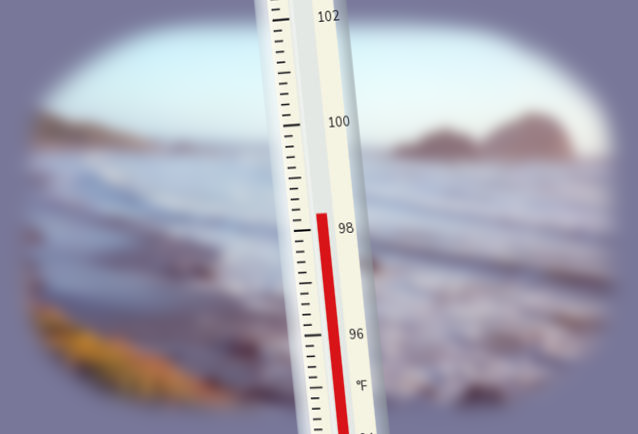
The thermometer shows 98.3 °F
